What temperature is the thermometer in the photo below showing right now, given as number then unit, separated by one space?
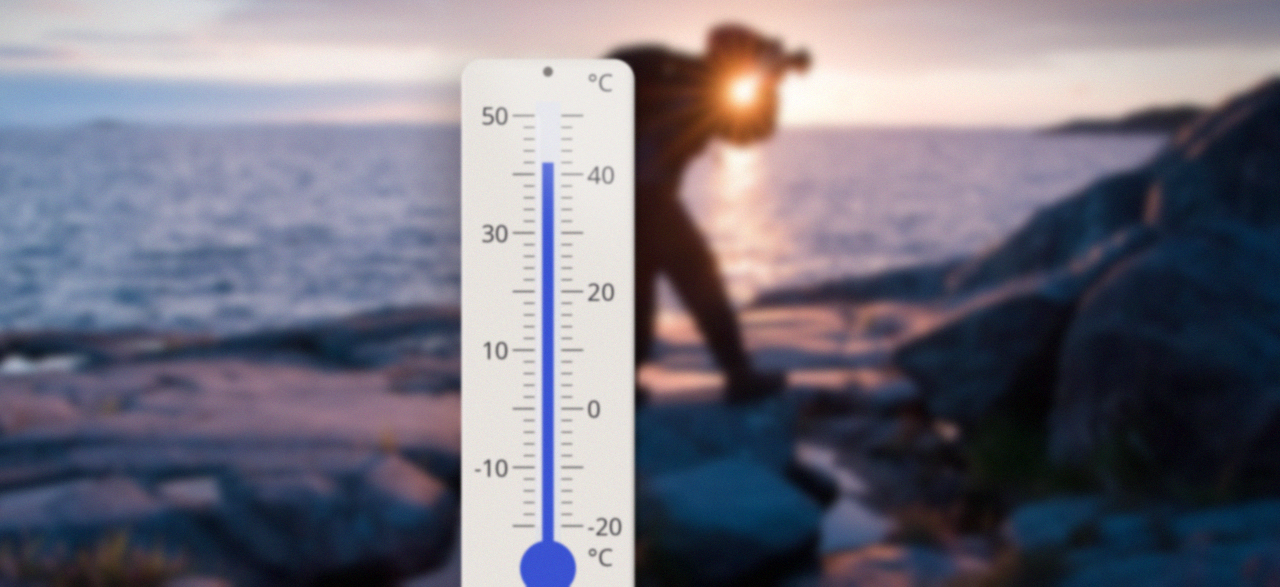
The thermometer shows 42 °C
